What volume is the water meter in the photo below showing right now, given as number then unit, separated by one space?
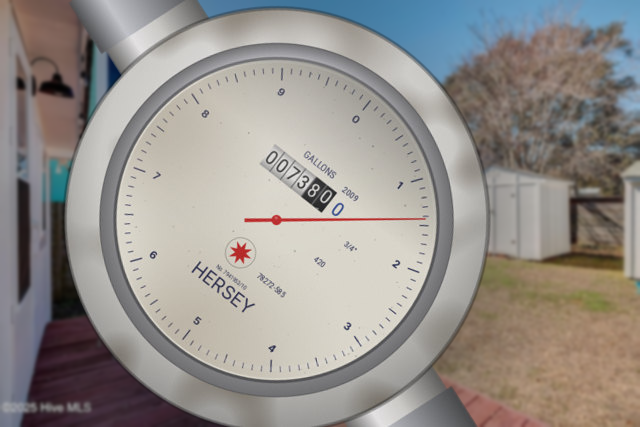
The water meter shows 73801.4 gal
